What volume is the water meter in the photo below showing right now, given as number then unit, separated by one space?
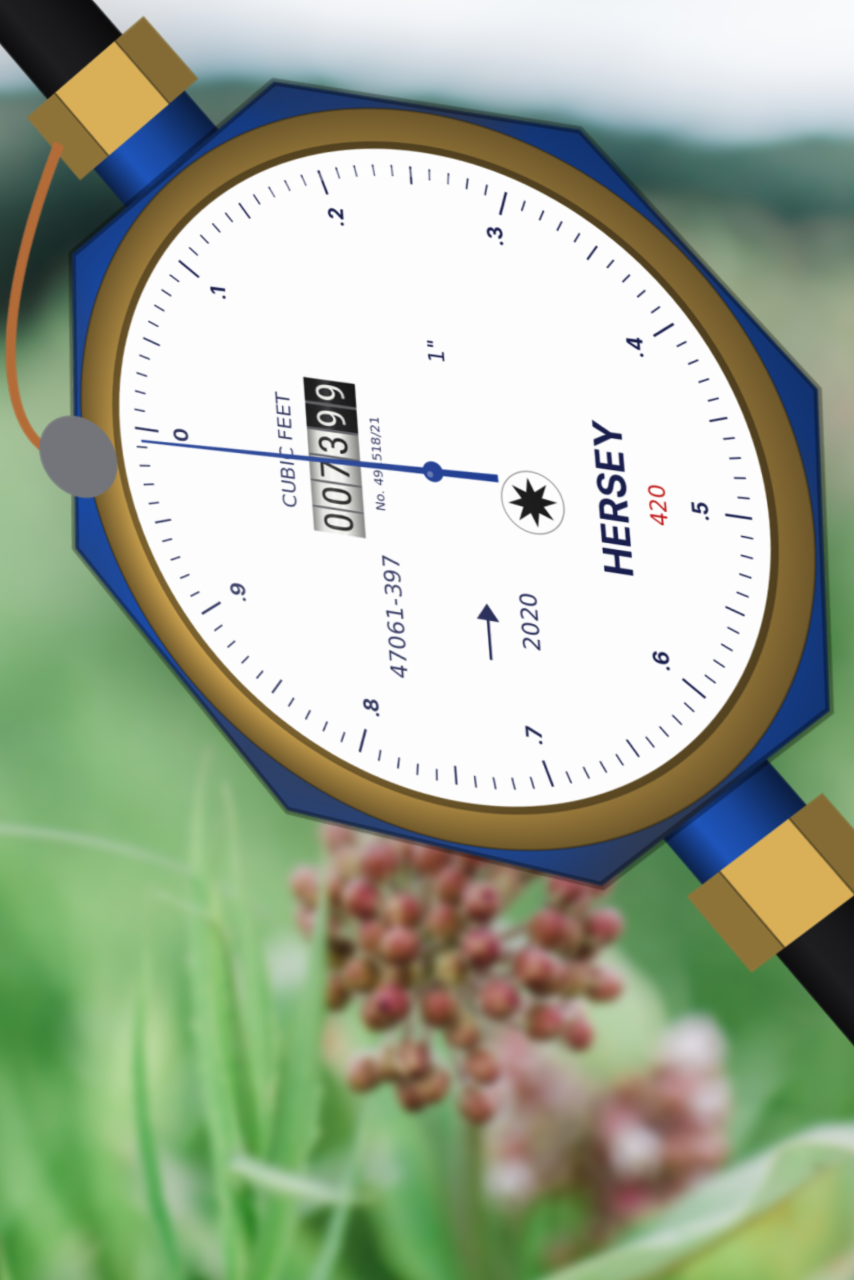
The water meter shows 7398.99 ft³
